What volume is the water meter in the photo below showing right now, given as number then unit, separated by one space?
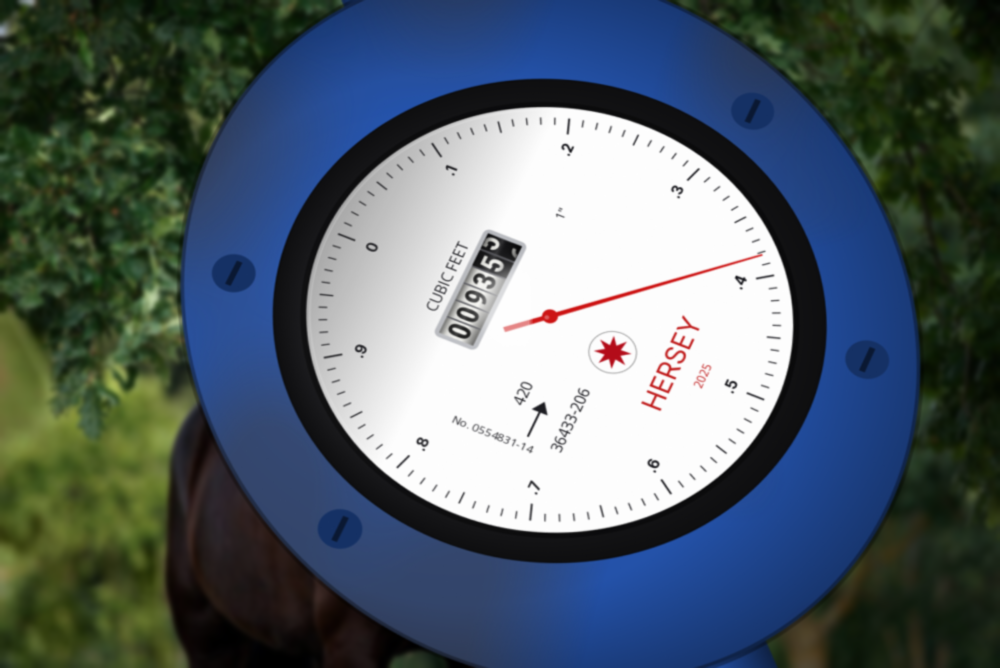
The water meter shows 9355.38 ft³
